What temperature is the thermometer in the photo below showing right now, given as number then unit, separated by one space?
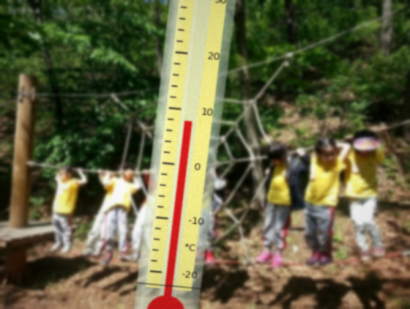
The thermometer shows 8 °C
